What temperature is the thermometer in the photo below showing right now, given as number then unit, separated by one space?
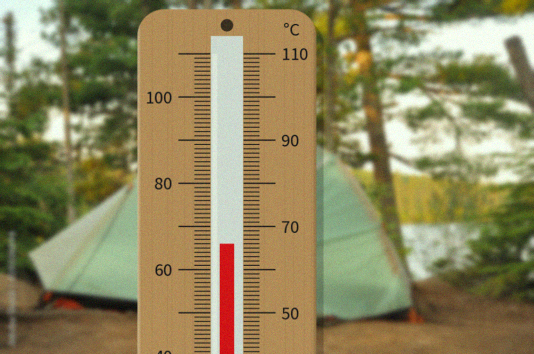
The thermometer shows 66 °C
